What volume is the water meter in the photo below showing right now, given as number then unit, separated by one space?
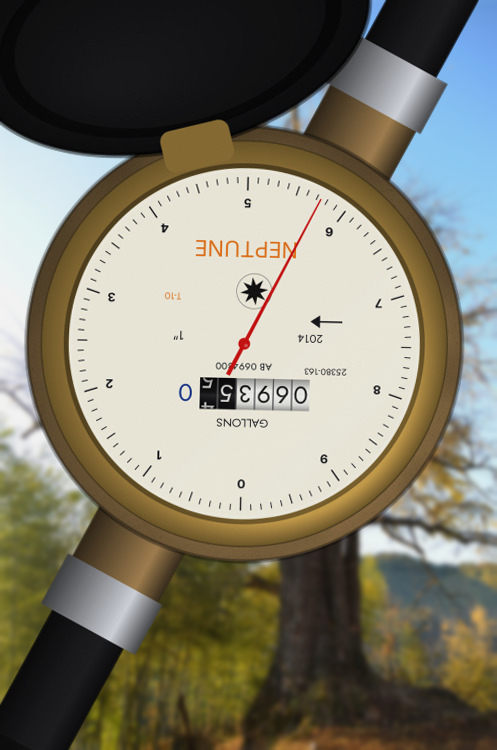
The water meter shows 693545.7 gal
